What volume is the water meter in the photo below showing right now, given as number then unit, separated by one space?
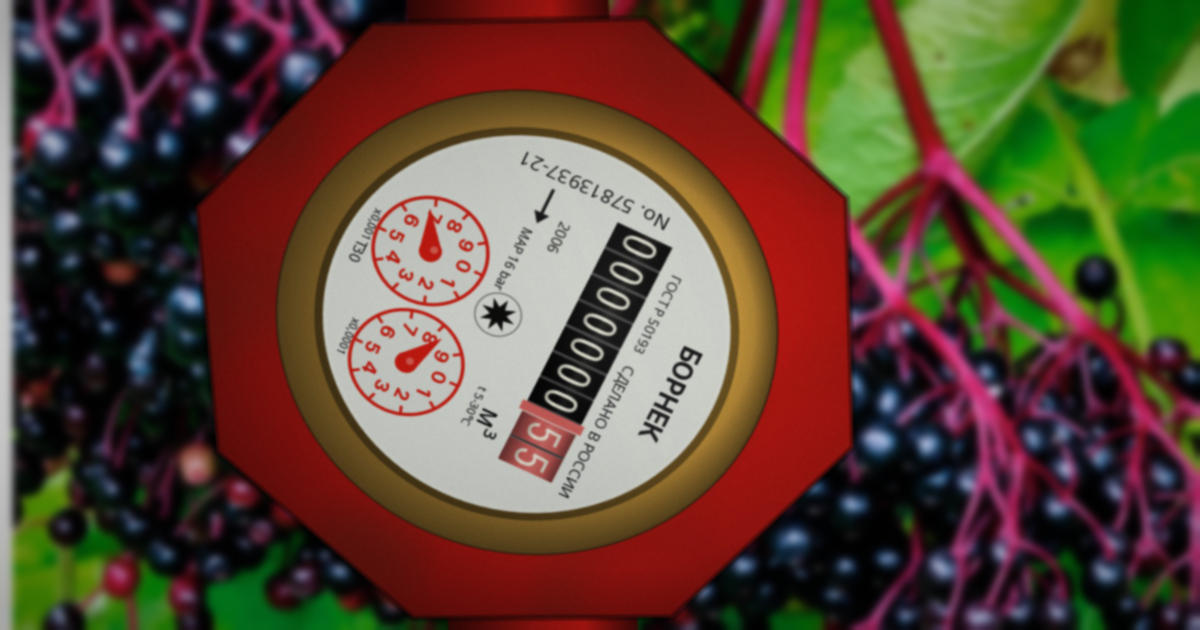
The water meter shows 0.5568 m³
